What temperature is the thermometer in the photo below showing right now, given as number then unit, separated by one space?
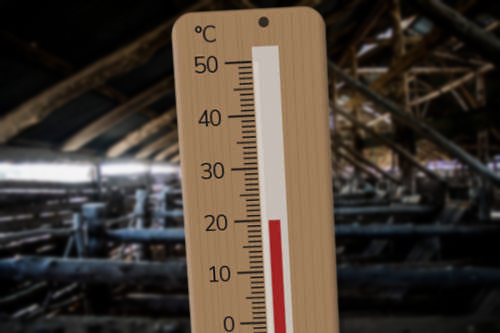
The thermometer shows 20 °C
